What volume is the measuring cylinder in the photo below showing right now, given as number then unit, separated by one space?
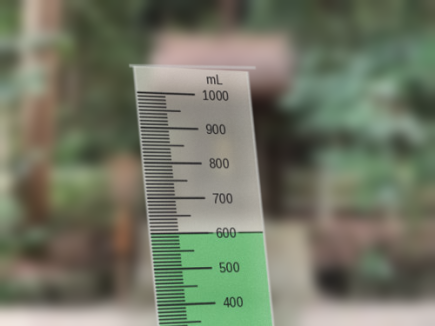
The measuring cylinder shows 600 mL
